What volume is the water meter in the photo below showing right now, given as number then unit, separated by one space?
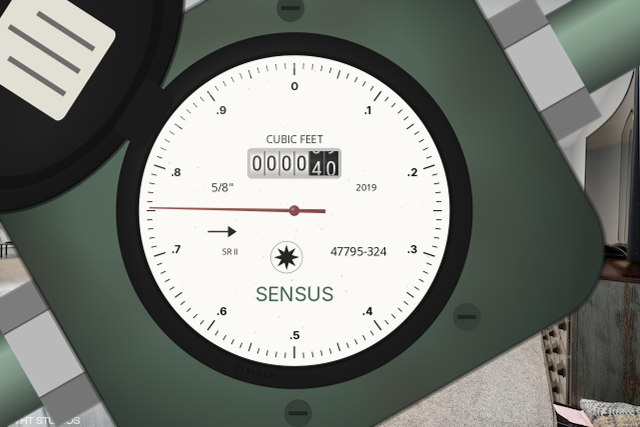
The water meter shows 39.75 ft³
